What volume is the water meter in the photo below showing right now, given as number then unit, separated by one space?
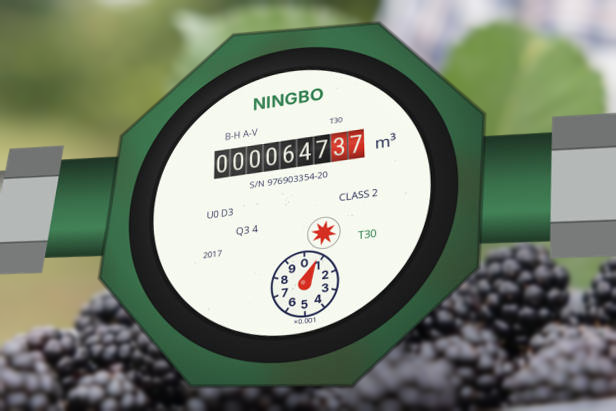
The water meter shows 647.370 m³
